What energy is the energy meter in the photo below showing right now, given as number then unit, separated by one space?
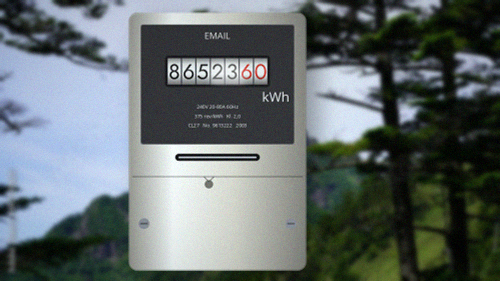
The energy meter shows 86523.60 kWh
